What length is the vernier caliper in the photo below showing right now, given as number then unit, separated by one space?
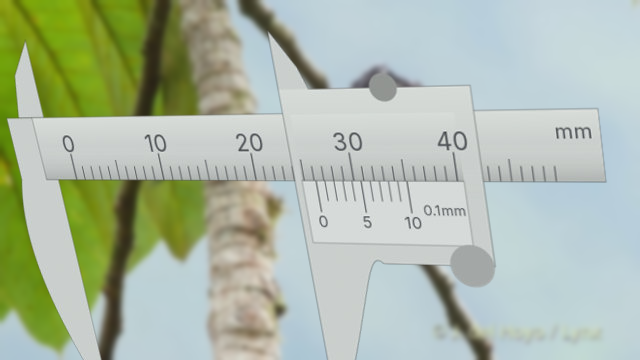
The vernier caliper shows 26.2 mm
